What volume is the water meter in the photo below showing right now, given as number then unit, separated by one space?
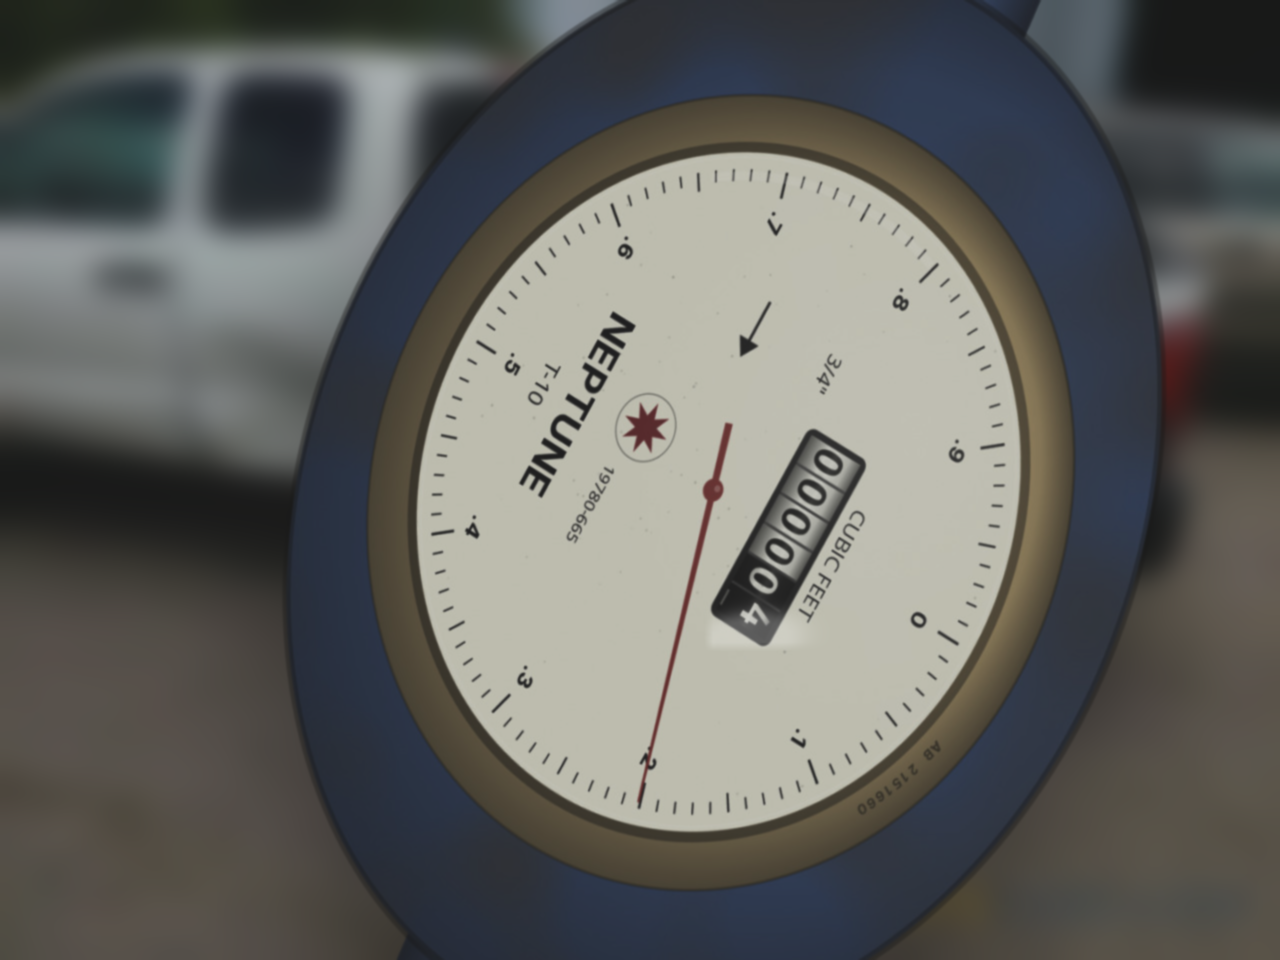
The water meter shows 4.20 ft³
